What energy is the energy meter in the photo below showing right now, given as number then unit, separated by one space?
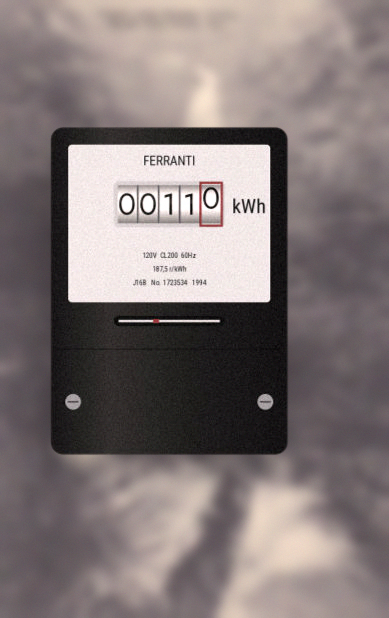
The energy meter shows 11.0 kWh
